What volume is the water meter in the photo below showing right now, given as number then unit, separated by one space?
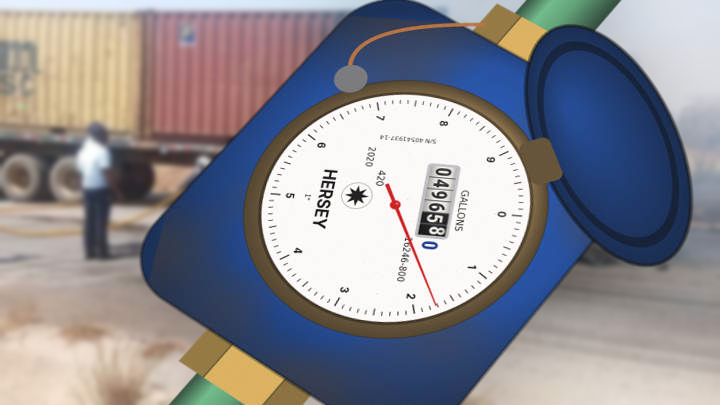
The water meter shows 496581.7 gal
